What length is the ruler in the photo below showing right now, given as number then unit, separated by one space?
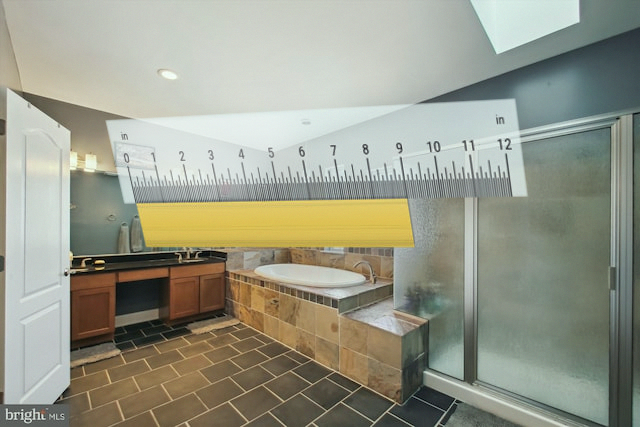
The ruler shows 9 in
